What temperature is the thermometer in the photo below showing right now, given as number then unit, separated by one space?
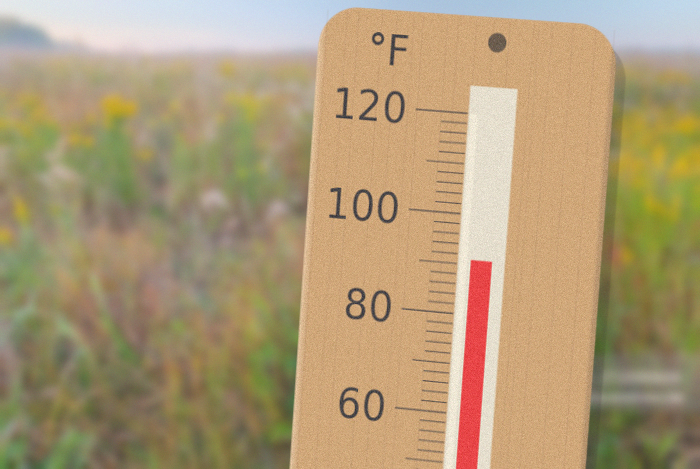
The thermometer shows 91 °F
